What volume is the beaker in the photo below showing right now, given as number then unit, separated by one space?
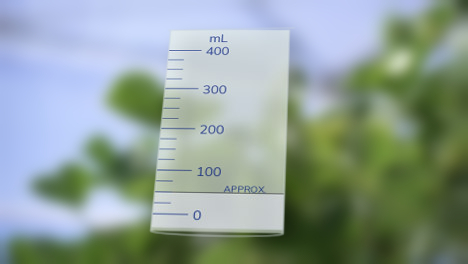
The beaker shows 50 mL
